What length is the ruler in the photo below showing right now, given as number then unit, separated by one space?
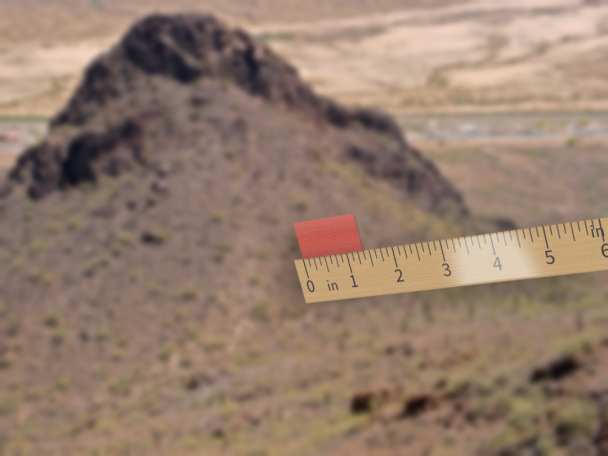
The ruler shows 1.375 in
